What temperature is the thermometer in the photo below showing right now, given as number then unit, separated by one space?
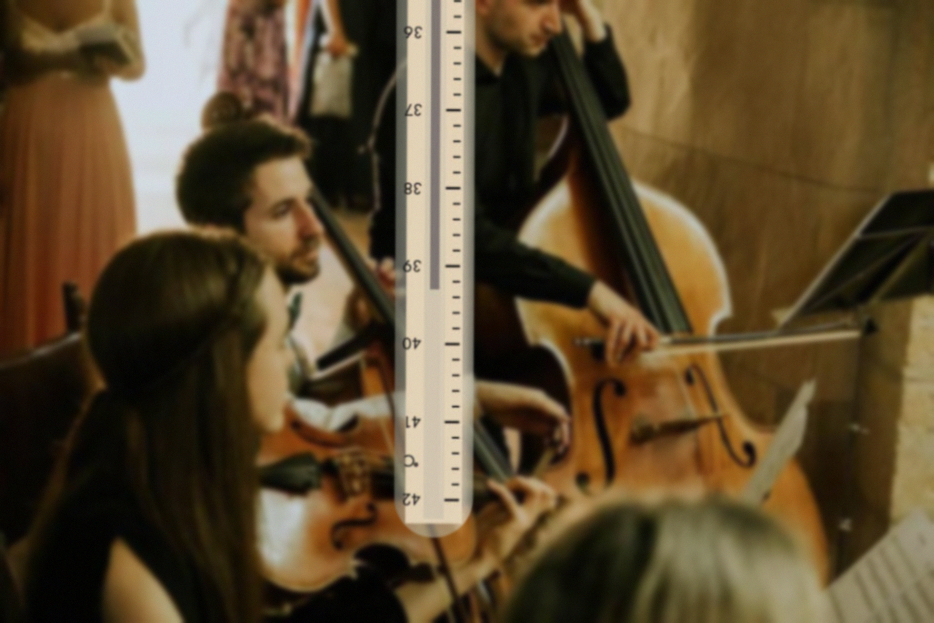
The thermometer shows 39.3 °C
